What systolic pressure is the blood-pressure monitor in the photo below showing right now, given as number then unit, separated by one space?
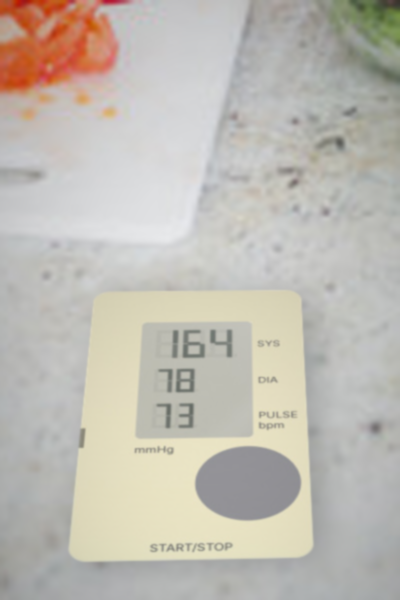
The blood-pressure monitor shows 164 mmHg
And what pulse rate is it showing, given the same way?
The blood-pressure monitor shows 73 bpm
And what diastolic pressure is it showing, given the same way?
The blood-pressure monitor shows 78 mmHg
